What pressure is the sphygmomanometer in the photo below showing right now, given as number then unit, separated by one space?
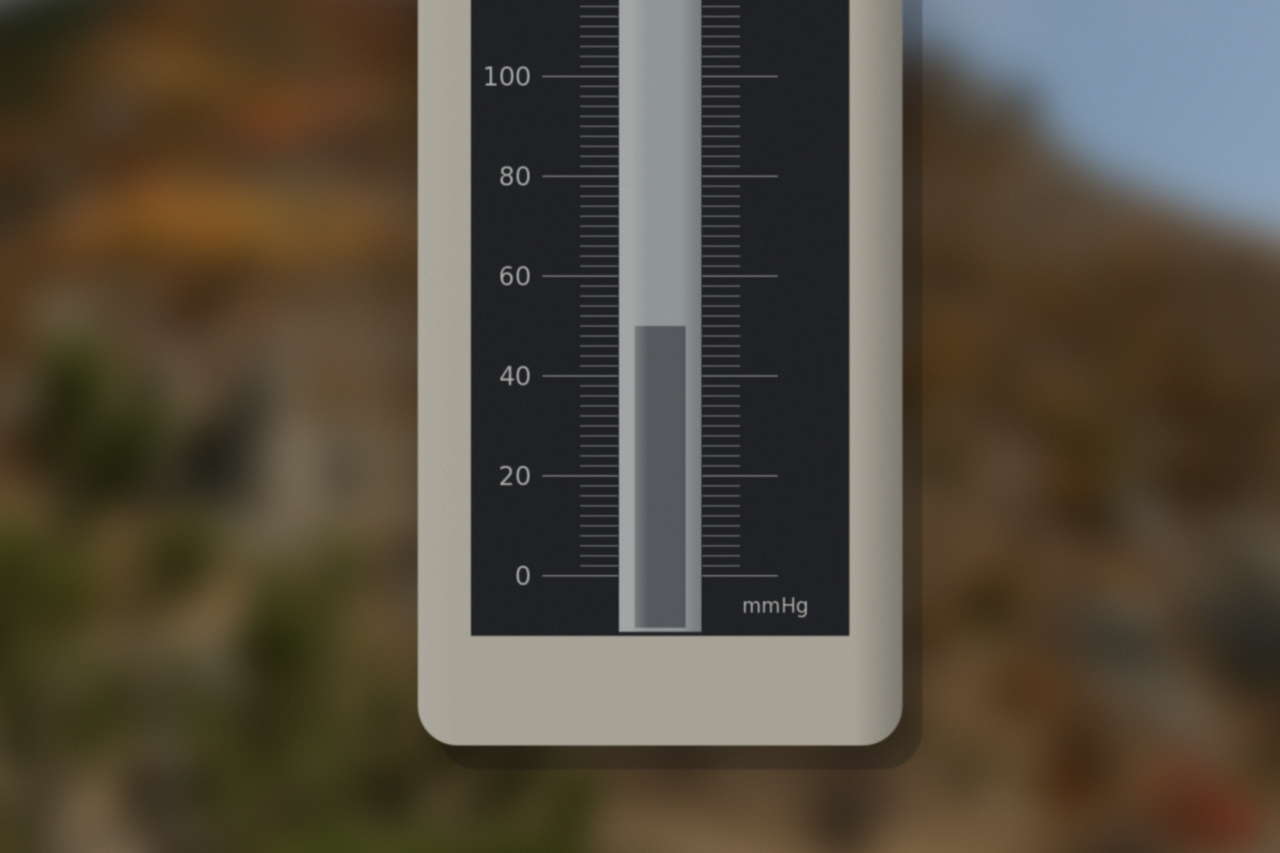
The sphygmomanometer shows 50 mmHg
